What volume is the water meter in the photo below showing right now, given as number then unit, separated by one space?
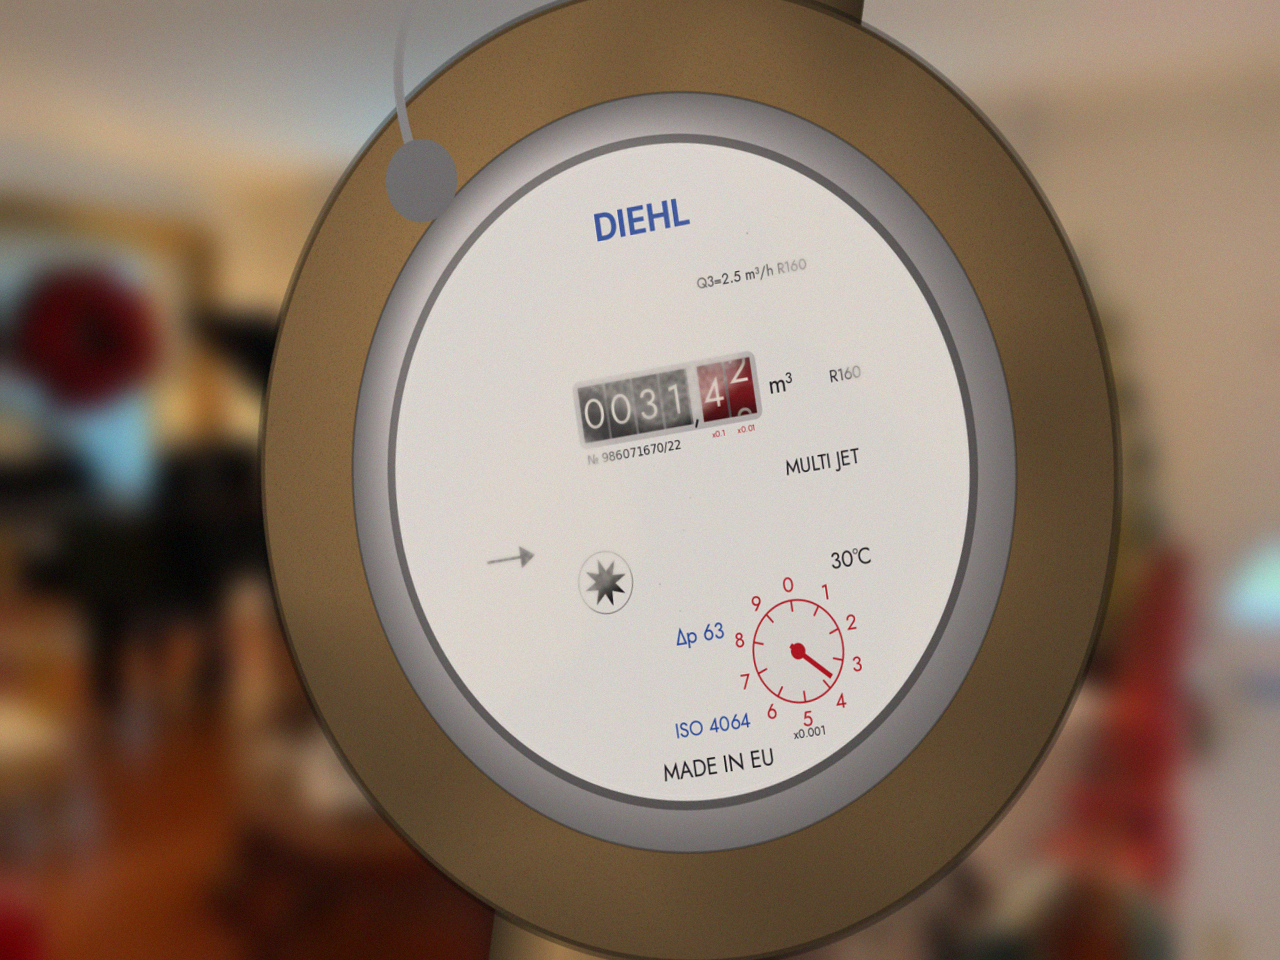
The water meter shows 31.423 m³
